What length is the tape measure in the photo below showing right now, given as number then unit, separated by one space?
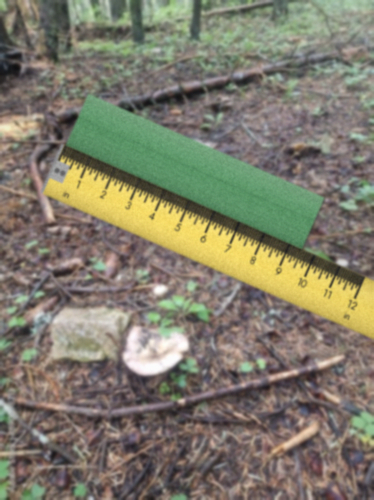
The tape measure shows 9.5 in
